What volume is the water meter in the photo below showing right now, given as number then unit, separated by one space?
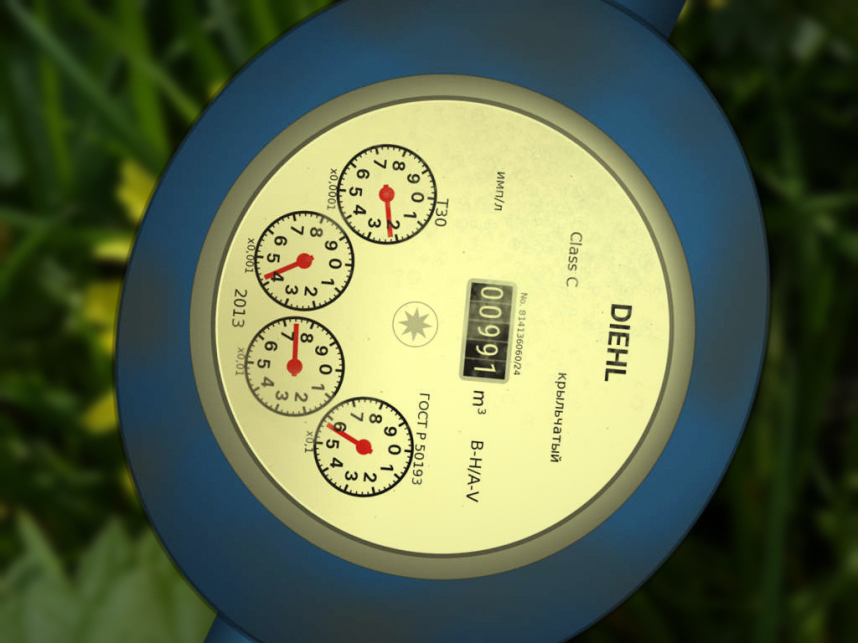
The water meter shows 991.5742 m³
